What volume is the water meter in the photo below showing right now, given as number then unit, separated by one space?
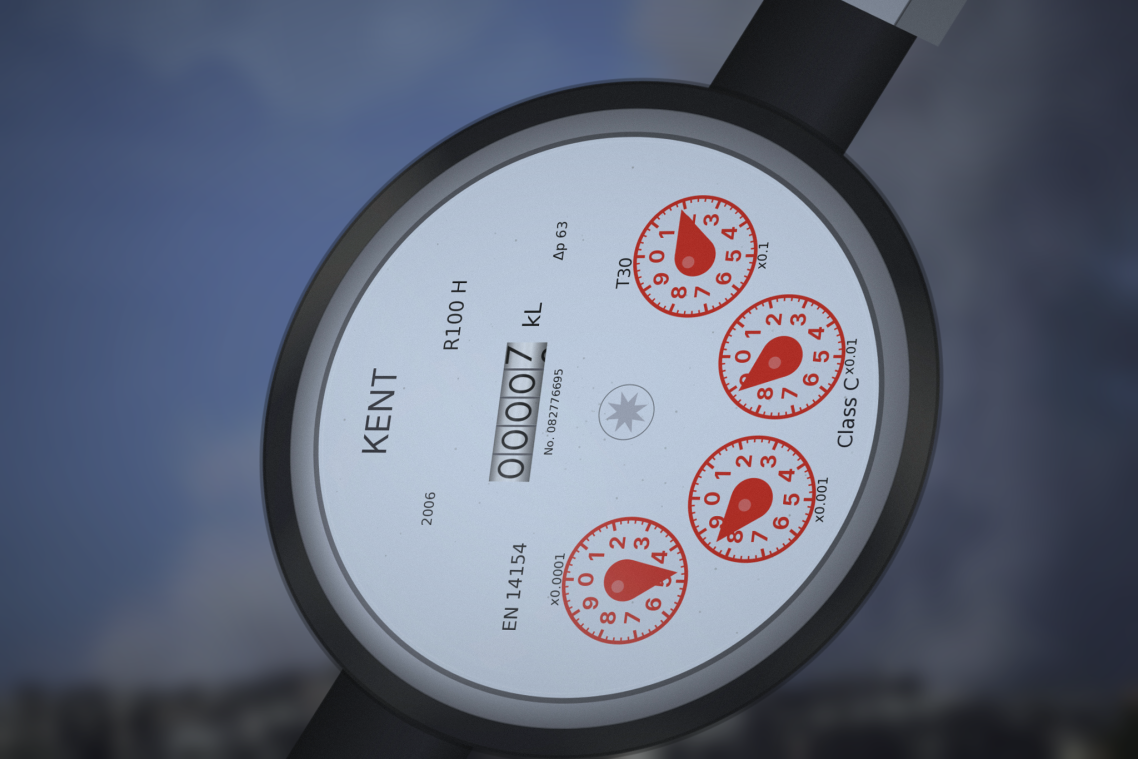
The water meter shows 7.1884 kL
